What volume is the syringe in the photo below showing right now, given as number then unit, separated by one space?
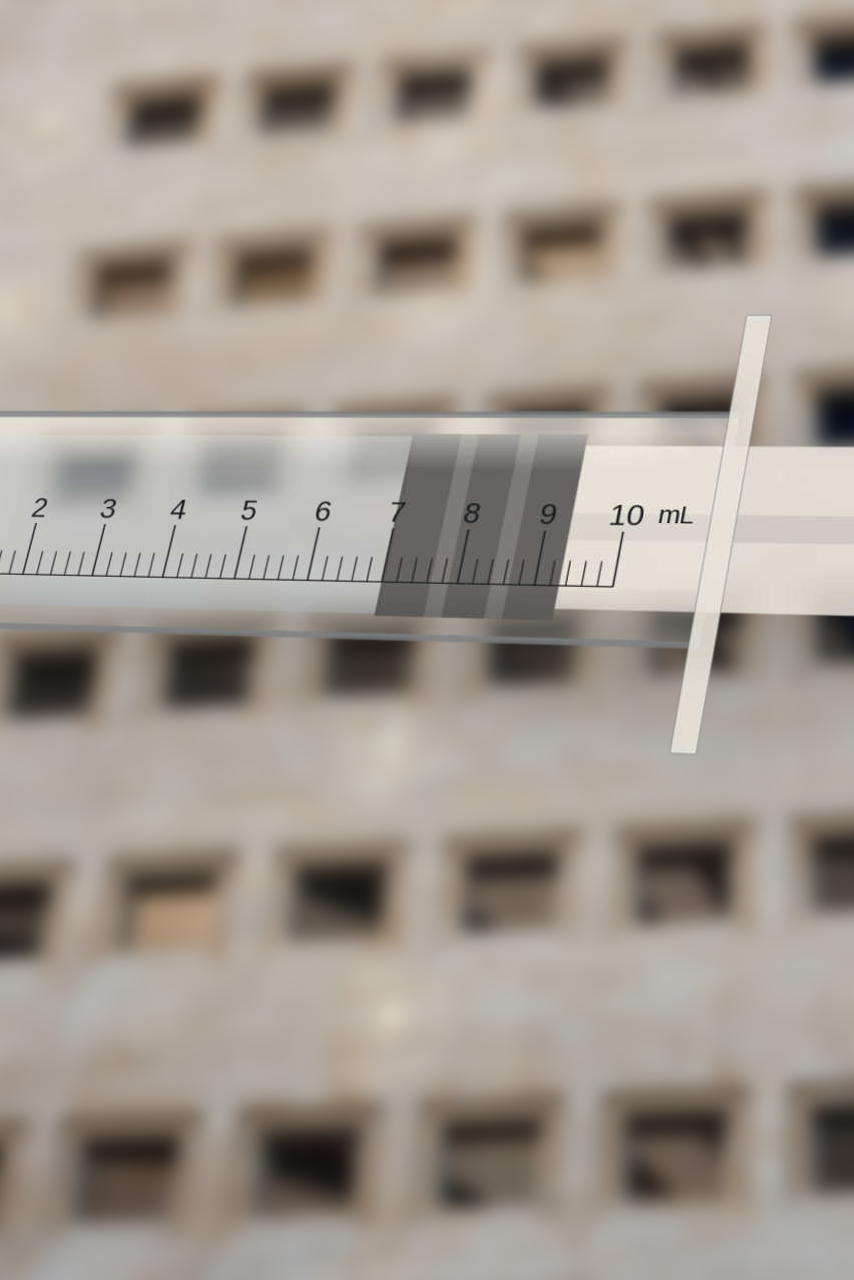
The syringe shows 7 mL
